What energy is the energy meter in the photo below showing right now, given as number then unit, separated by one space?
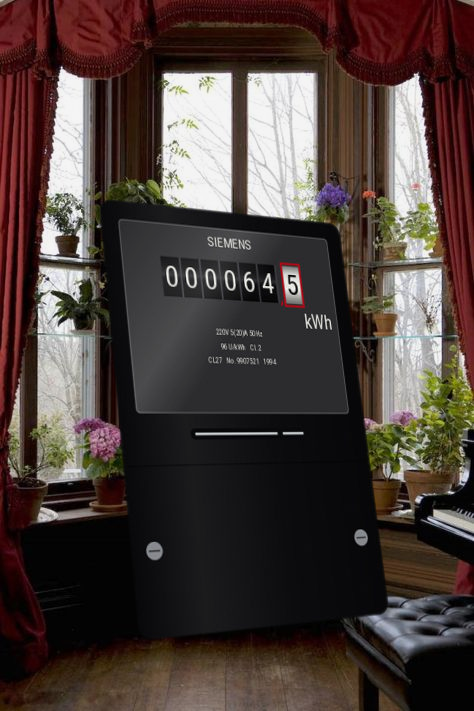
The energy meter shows 64.5 kWh
